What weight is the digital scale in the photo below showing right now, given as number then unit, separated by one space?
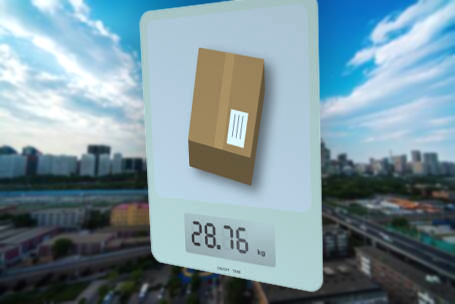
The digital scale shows 28.76 kg
